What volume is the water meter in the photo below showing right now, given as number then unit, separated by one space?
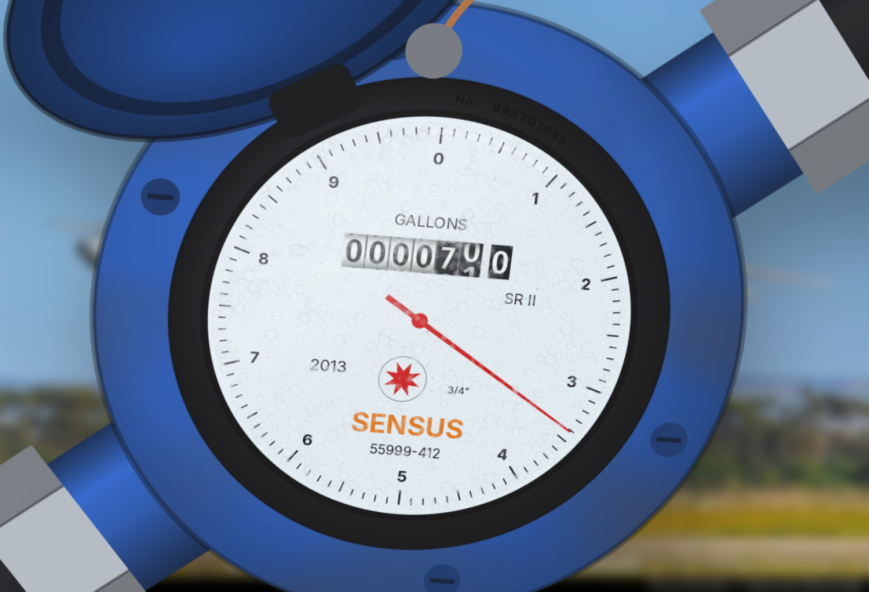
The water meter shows 703.4 gal
